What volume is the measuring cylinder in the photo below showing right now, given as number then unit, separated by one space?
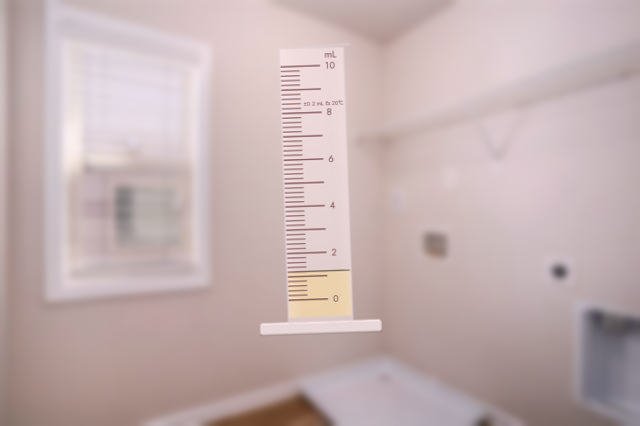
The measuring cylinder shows 1.2 mL
